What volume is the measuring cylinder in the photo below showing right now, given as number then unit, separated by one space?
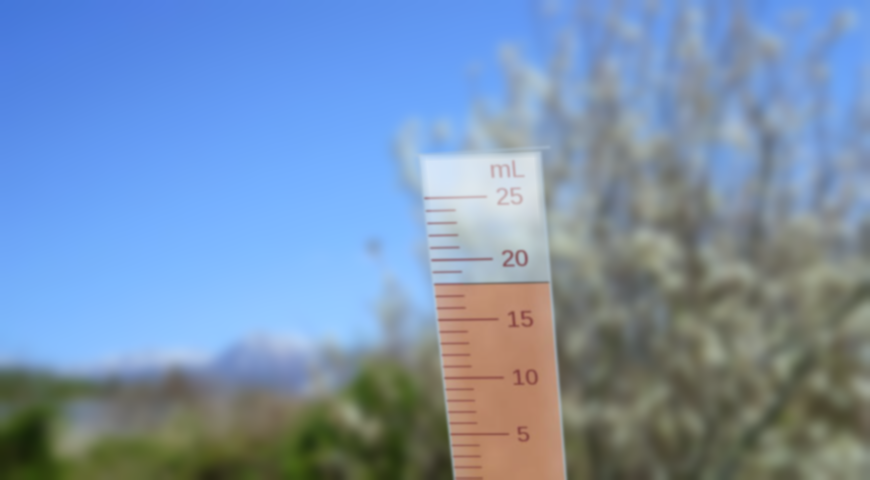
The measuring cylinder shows 18 mL
